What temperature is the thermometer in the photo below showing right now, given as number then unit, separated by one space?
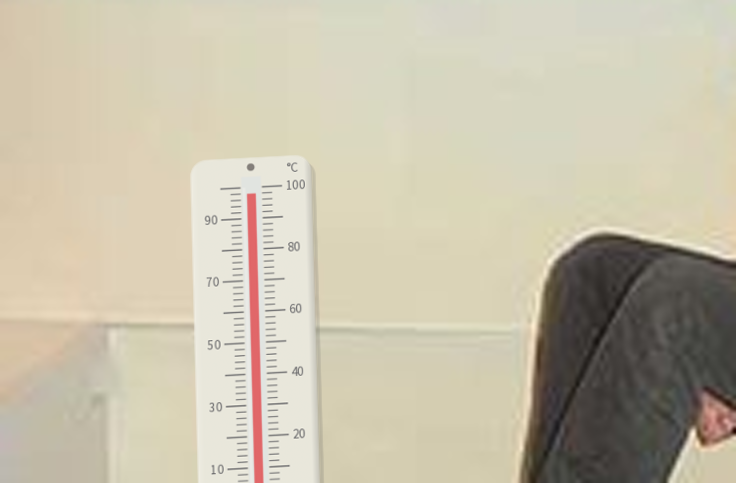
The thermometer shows 98 °C
